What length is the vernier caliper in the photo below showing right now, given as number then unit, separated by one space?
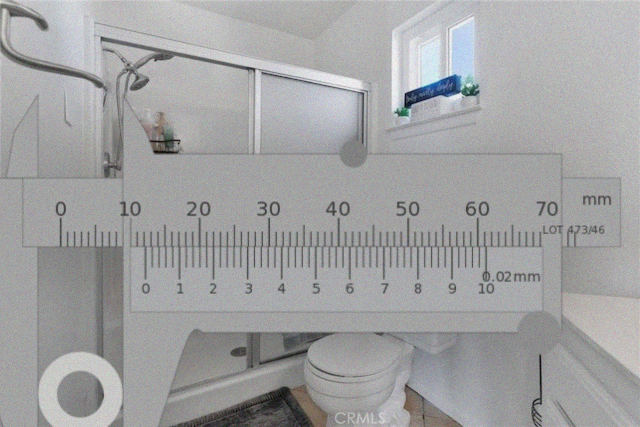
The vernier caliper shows 12.2 mm
